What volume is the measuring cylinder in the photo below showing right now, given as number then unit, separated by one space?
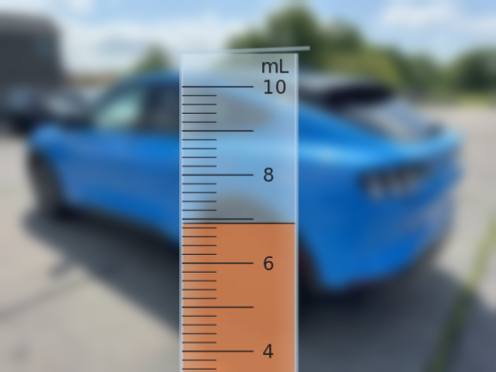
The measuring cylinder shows 6.9 mL
